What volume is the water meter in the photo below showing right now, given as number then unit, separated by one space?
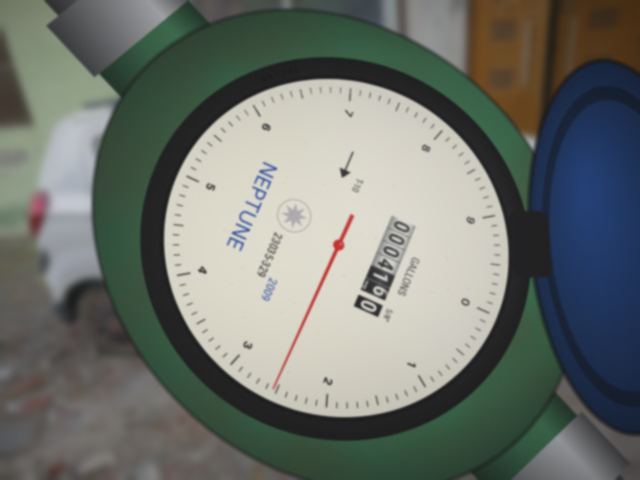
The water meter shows 4162.5 gal
